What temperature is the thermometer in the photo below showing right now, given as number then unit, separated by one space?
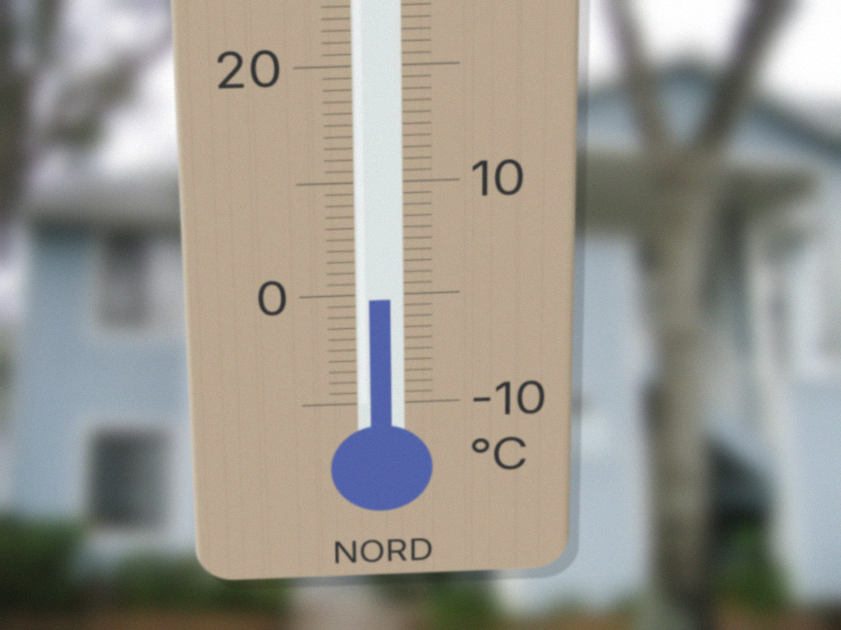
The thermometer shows -0.5 °C
